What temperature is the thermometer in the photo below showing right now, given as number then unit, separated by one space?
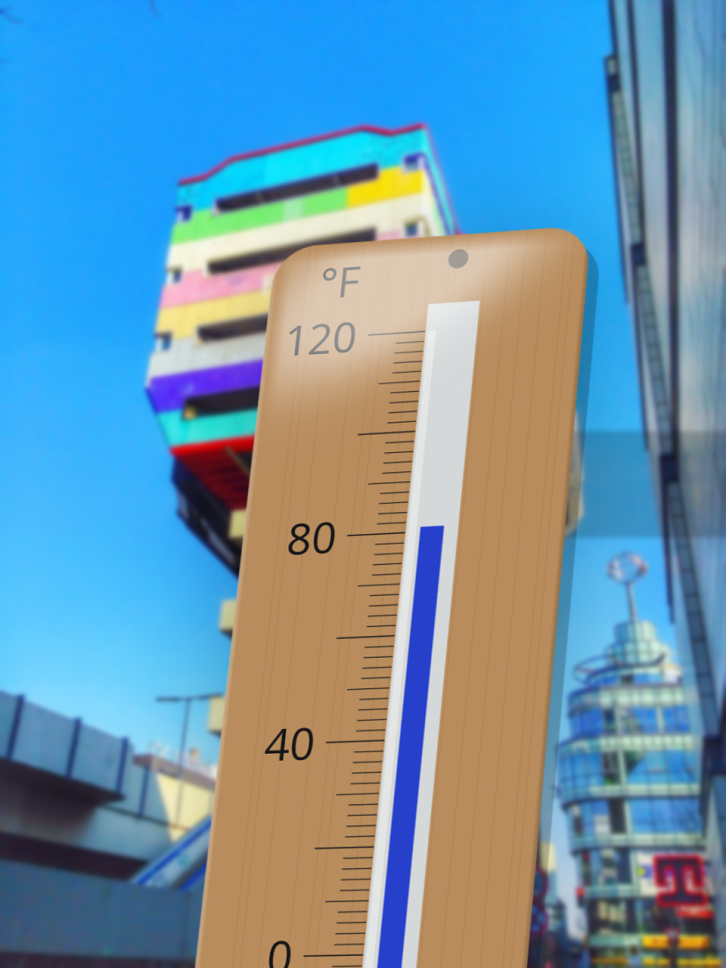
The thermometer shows 81 °F
